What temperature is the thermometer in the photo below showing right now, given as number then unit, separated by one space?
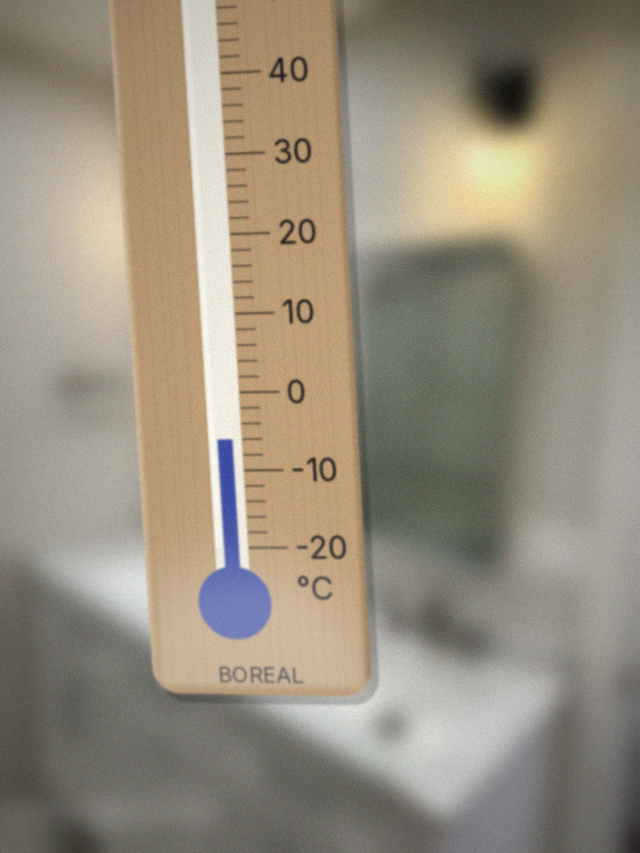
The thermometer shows -6 °C
